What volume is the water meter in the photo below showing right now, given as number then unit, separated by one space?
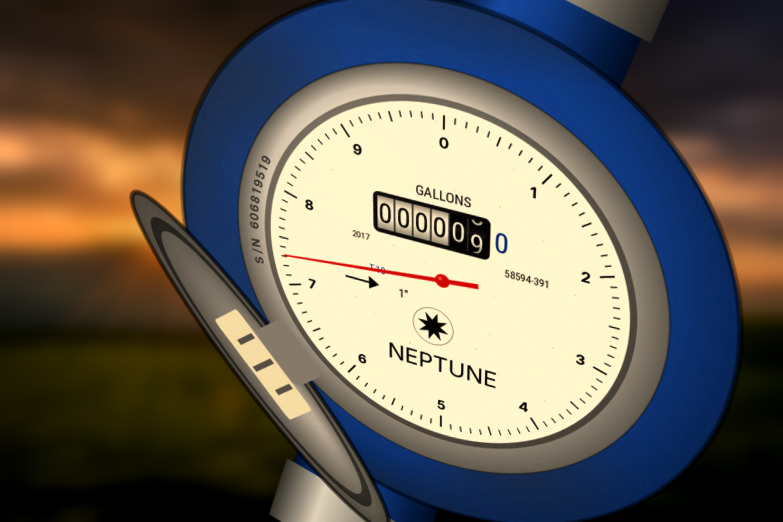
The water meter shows 87.3 gal
